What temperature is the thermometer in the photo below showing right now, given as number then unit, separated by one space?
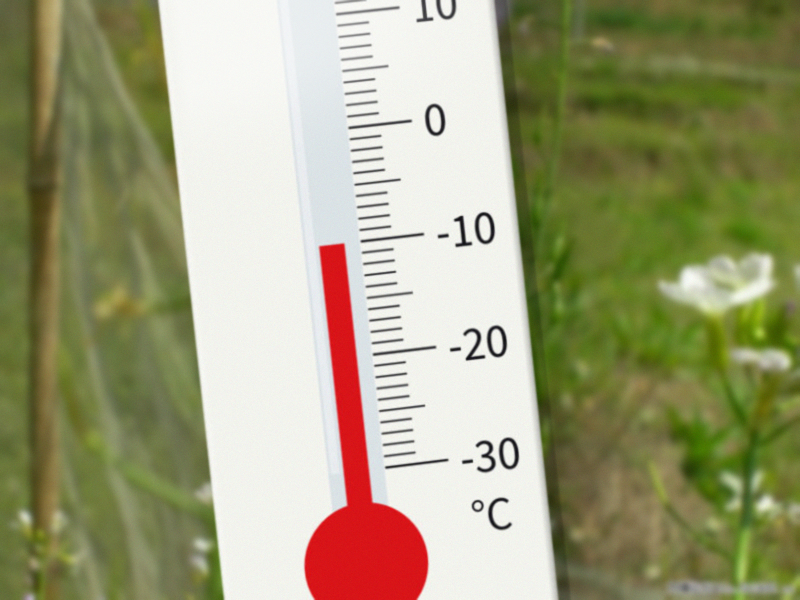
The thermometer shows -10 °C
